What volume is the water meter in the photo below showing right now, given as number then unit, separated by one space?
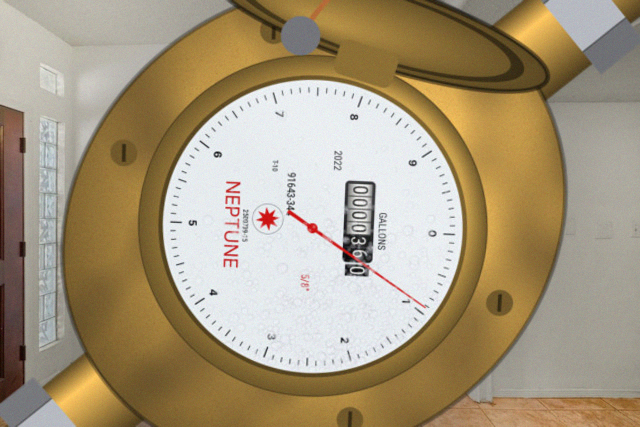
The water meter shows 360.9 gal
